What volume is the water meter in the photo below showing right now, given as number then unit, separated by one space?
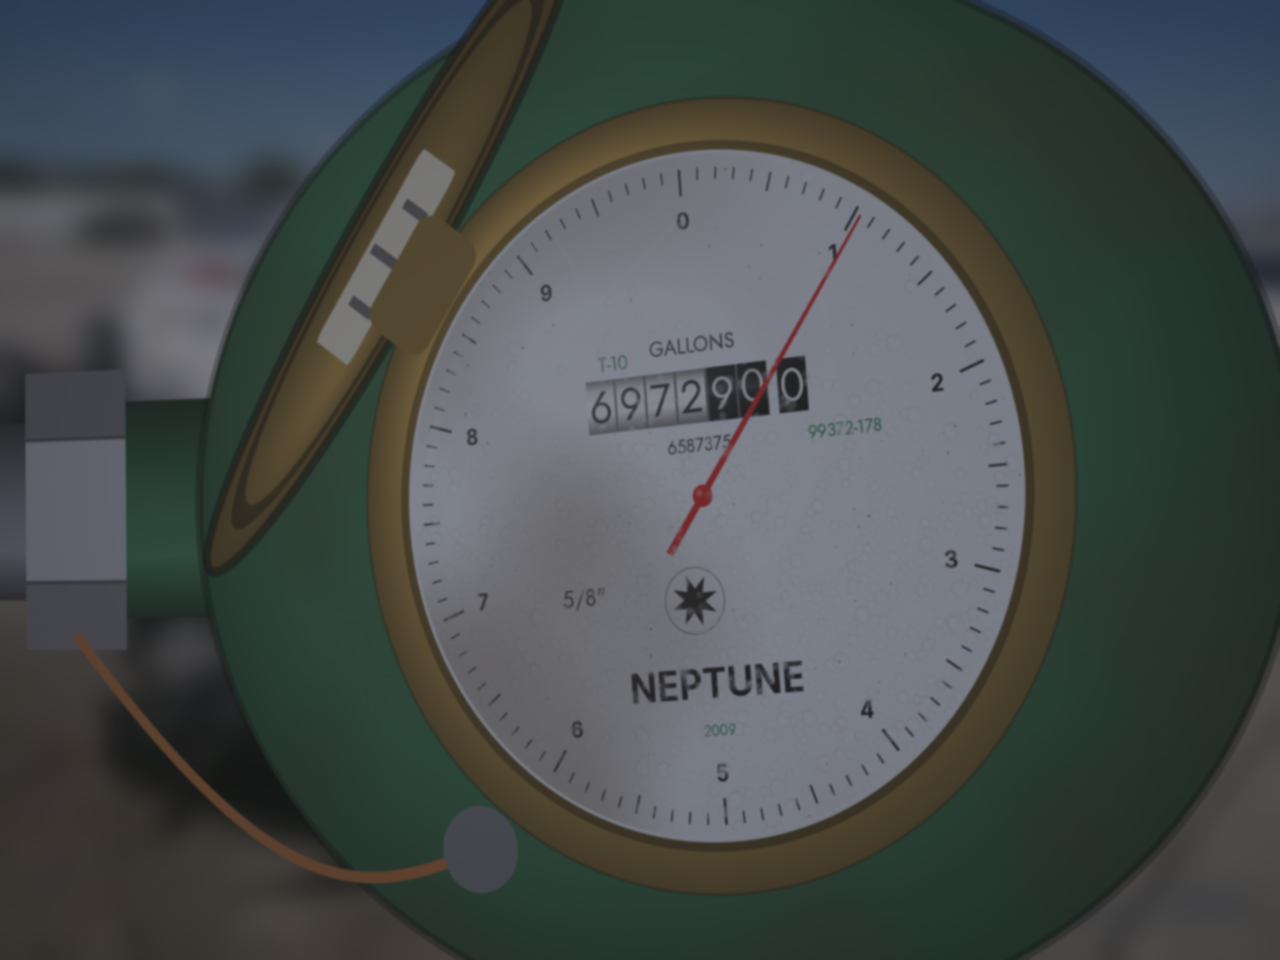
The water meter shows 6972901.0 gal
